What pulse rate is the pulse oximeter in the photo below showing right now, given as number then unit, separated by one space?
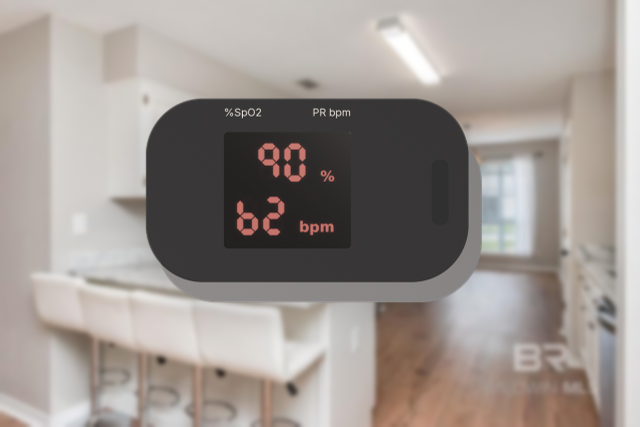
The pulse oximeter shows 62 bpm
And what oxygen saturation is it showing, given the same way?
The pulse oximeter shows 90 %
